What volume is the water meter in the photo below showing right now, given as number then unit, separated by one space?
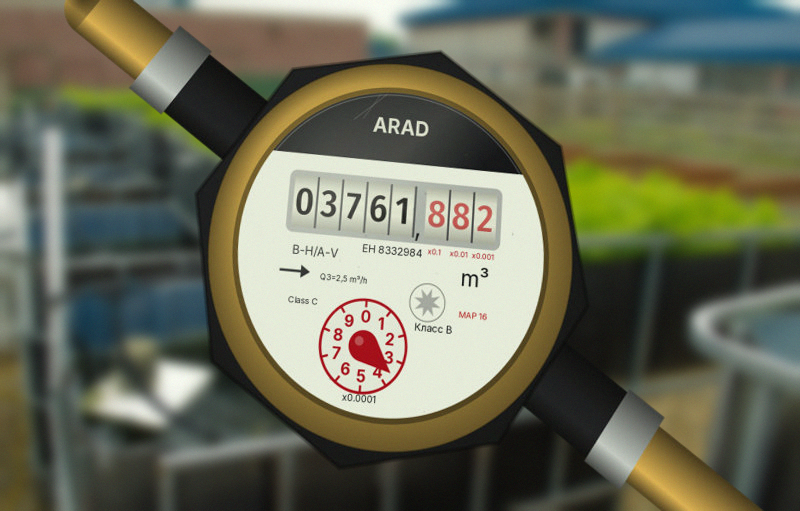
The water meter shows 3761.8823 m³
